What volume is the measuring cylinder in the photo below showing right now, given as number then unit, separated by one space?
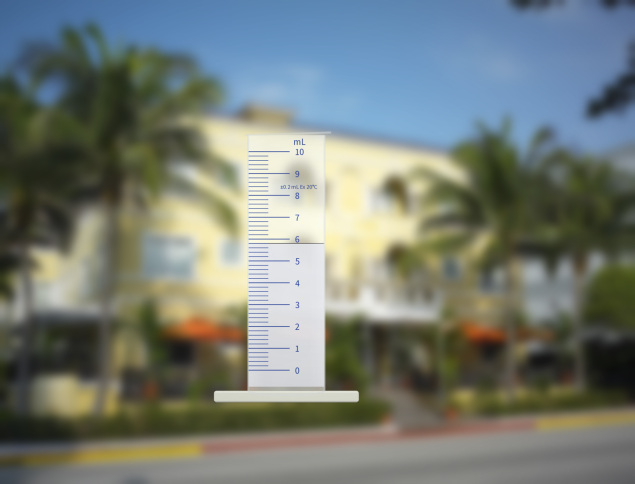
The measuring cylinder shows 5.8 mL
